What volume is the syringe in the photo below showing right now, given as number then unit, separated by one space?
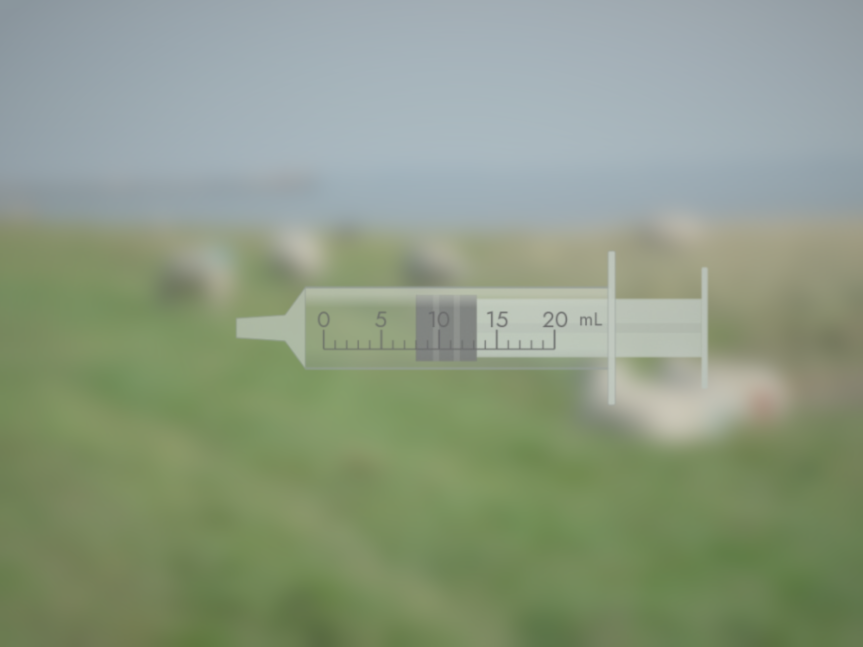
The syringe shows 8 mL
